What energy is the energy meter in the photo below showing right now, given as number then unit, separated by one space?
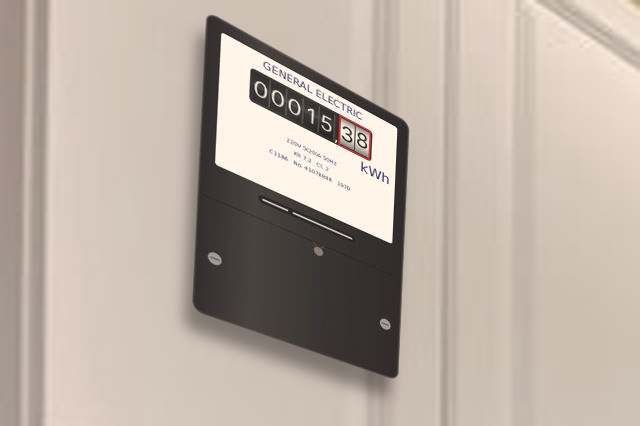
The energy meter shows 15.38 kWh
